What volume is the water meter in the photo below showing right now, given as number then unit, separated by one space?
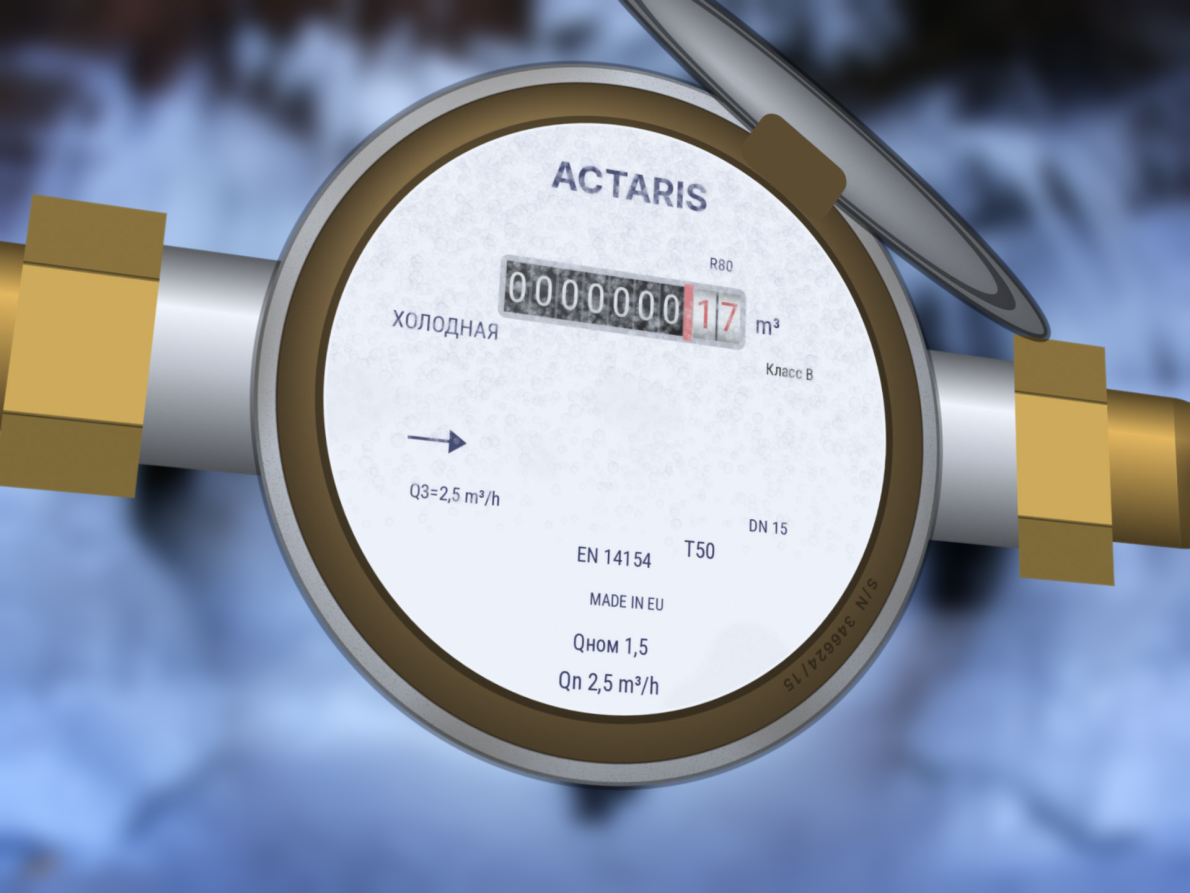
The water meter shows 0.17 m³
